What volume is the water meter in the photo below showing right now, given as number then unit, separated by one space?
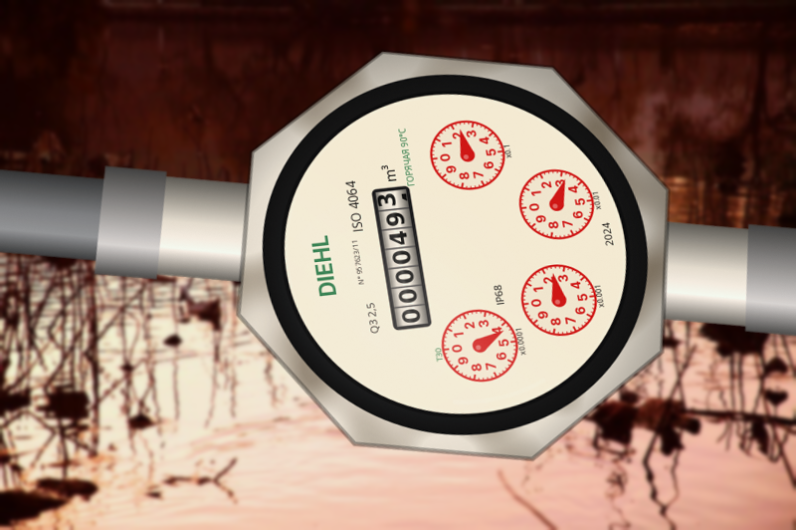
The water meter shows 493.2324 m³
